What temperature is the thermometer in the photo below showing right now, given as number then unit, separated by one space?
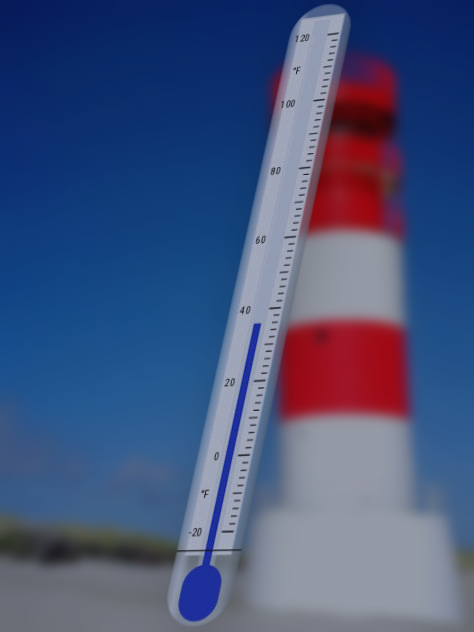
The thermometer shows 36 °F
